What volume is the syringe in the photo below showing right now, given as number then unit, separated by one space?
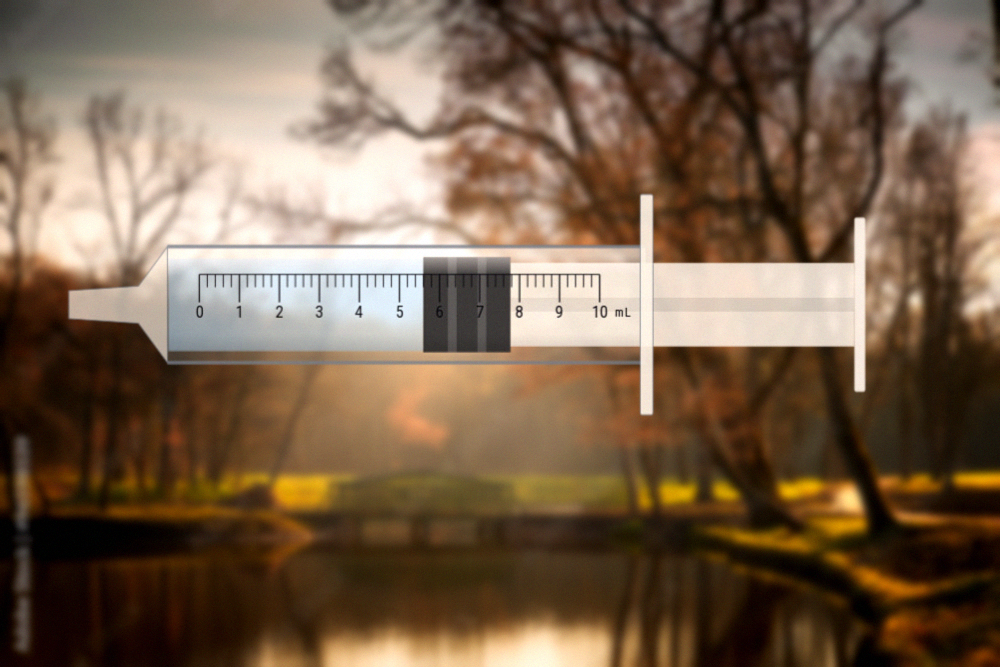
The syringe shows 5.6 mL
